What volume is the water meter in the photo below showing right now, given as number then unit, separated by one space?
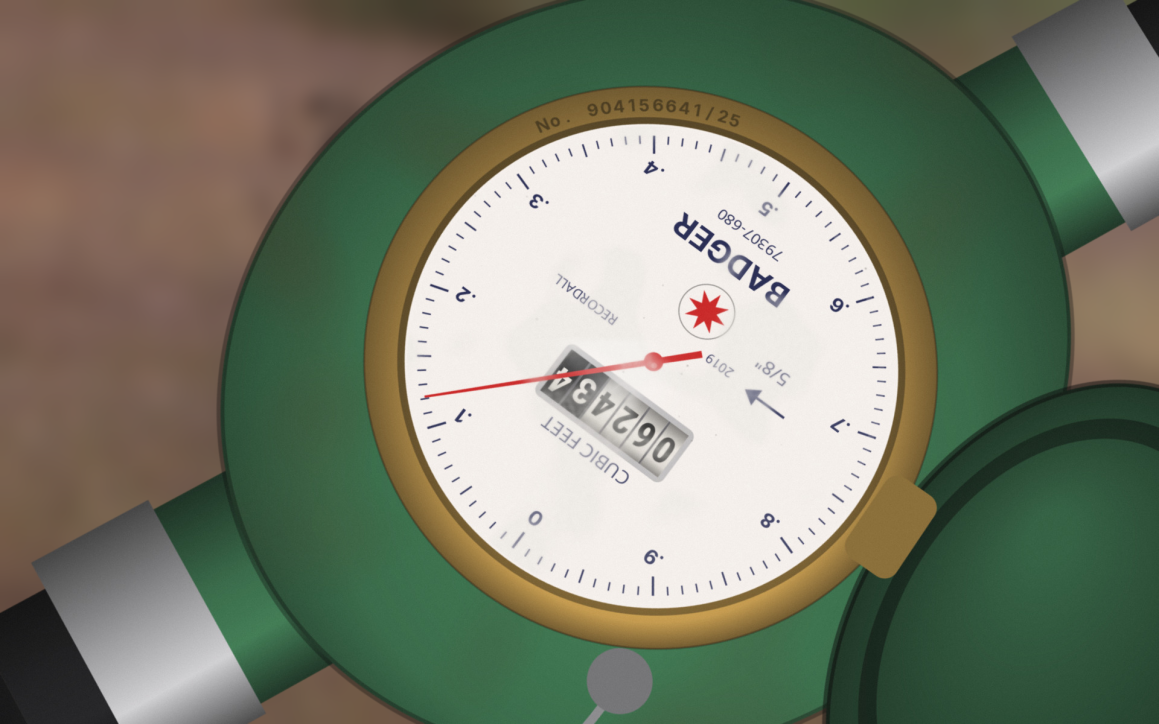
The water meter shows 62434.12 ft³
